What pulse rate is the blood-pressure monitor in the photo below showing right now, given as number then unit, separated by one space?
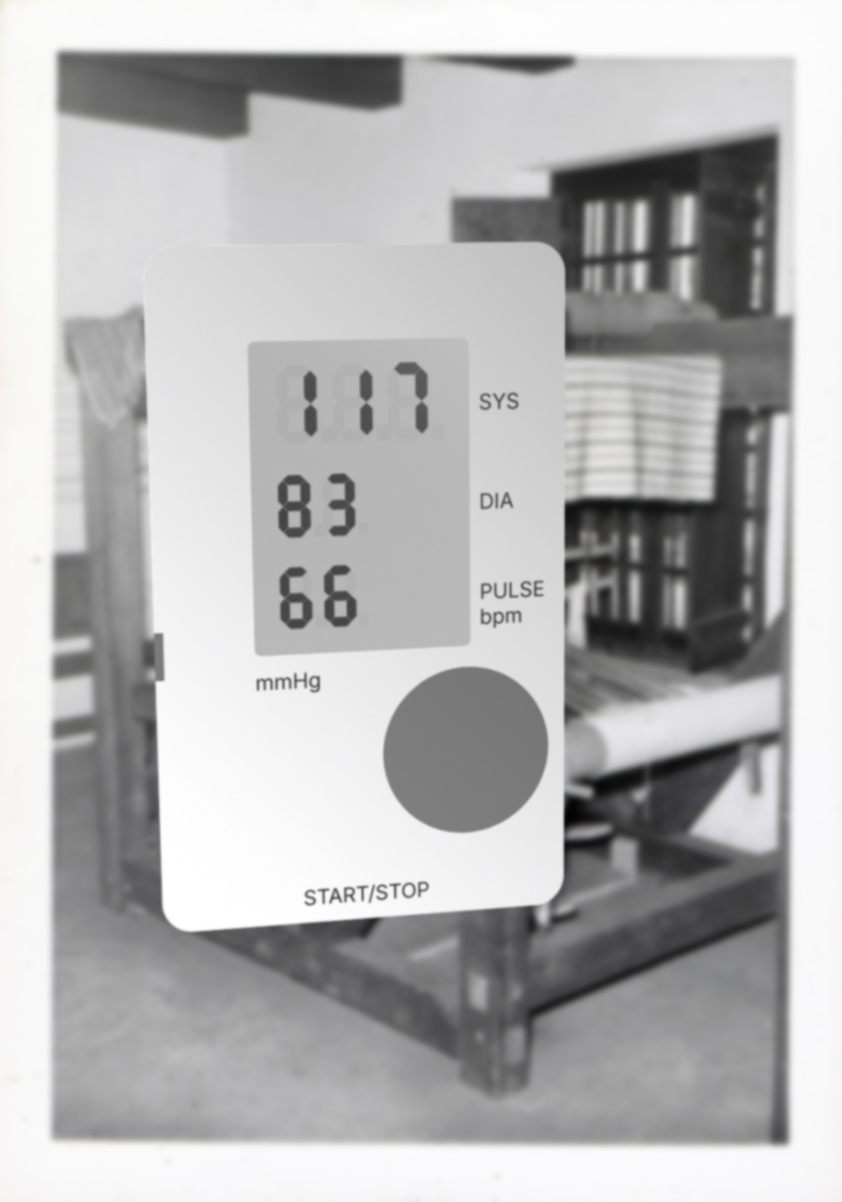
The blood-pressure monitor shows 66 bpm
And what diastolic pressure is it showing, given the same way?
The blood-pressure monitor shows 83 mmHg
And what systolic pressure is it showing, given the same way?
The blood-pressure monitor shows 117 mmHg
